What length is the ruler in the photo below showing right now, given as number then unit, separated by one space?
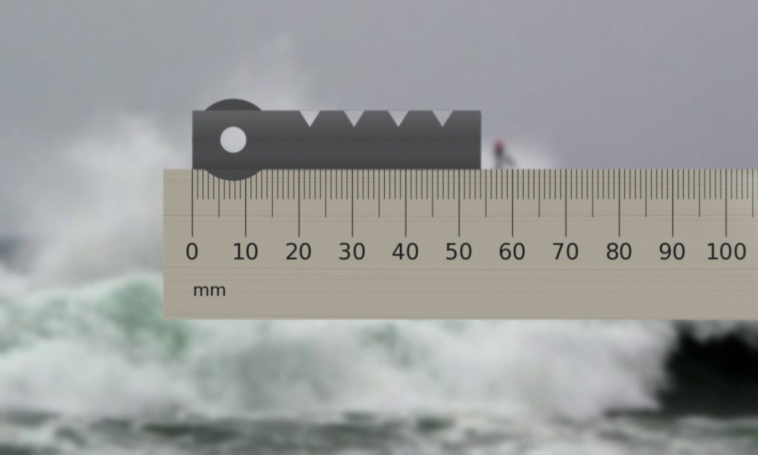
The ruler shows 54 mm
